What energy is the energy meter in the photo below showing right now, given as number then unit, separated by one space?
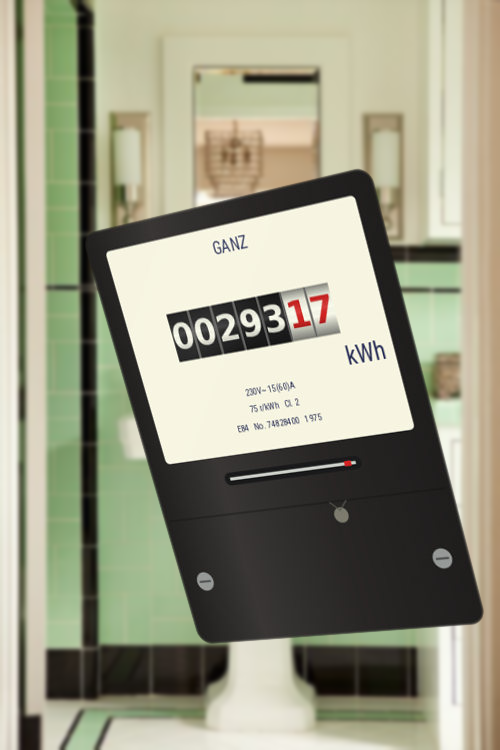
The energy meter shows 293.17 kWh
